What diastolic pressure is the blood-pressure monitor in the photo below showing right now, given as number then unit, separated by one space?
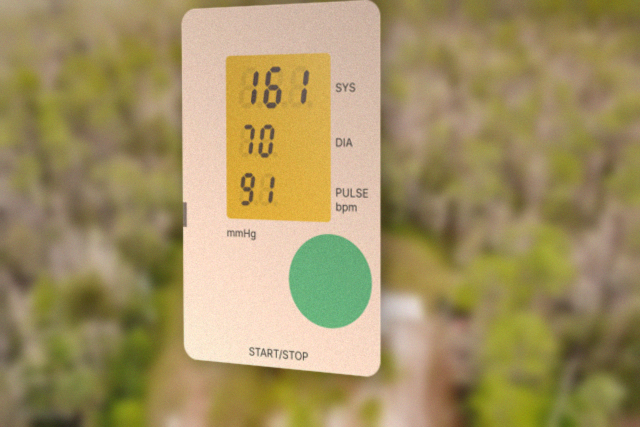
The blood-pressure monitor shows 70 mmHg
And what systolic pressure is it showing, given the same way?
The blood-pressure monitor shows 161 mmHg
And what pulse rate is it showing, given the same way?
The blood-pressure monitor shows 91 bpm
